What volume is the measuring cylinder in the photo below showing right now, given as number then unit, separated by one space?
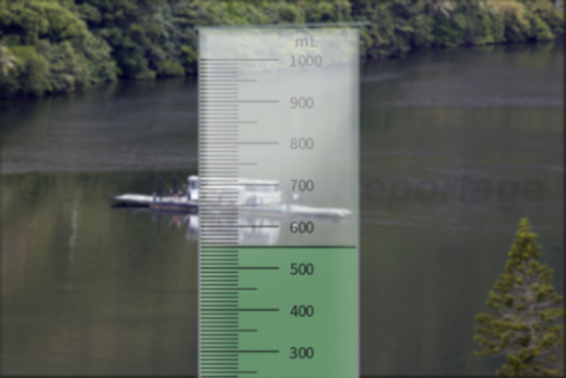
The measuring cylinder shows 550 mL
